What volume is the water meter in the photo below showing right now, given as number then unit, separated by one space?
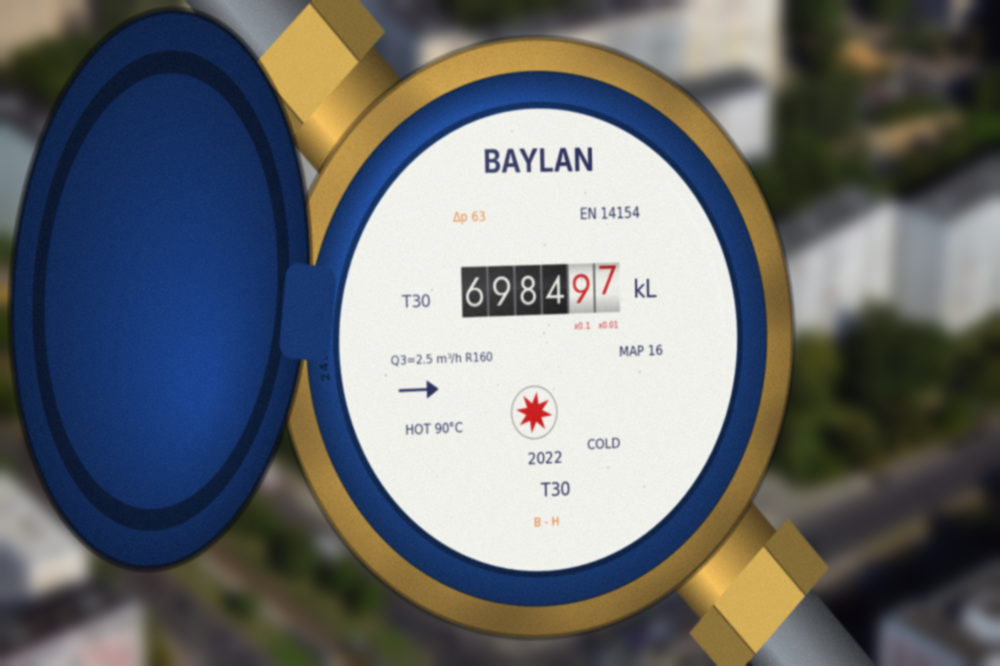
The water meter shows 6984.97 kL
